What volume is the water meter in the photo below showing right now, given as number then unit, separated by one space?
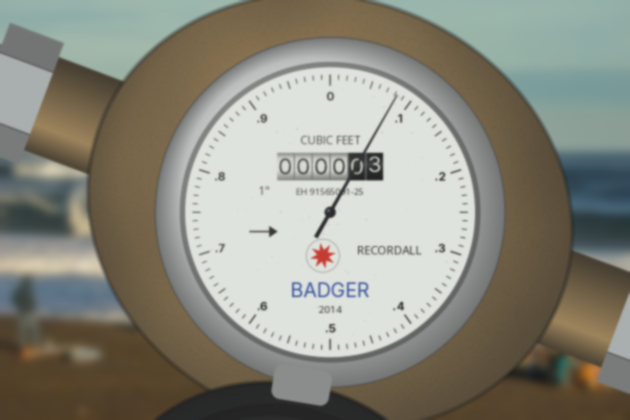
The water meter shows 3.08 ft³
